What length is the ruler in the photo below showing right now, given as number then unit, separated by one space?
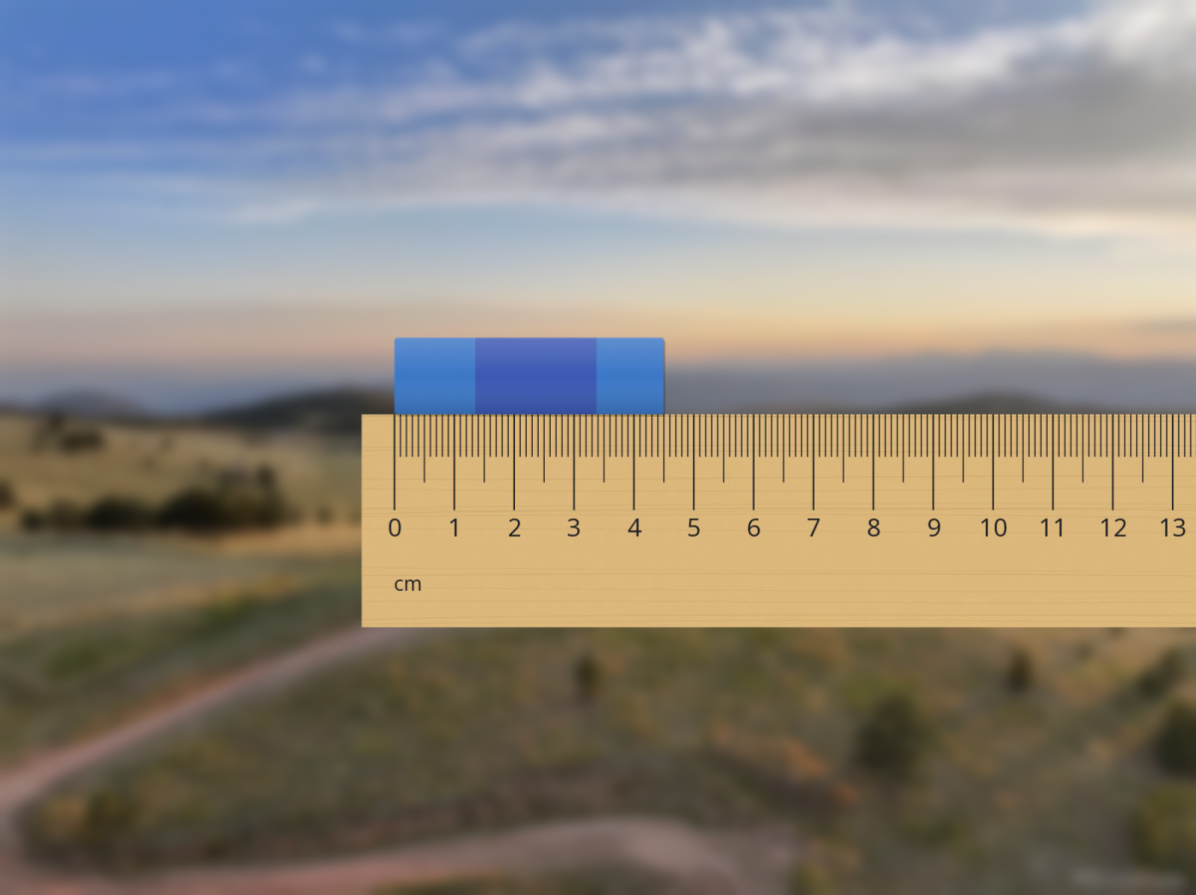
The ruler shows 4.5 cm
